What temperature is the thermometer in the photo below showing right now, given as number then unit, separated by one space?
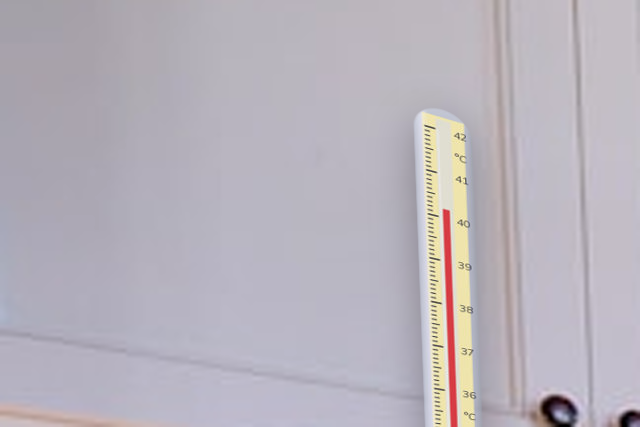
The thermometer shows 40.2 °C
